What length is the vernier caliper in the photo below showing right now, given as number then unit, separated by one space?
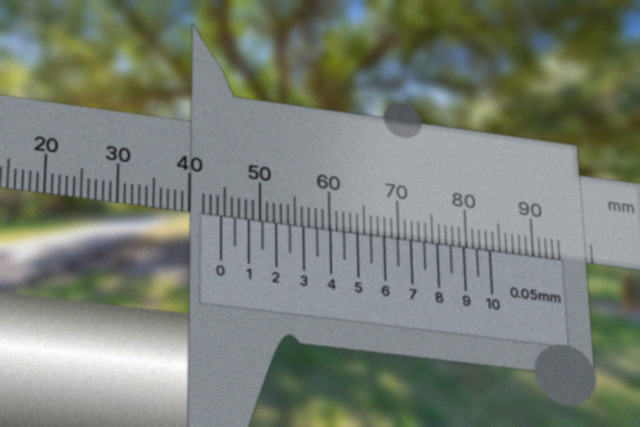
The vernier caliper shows 44.5 mm
